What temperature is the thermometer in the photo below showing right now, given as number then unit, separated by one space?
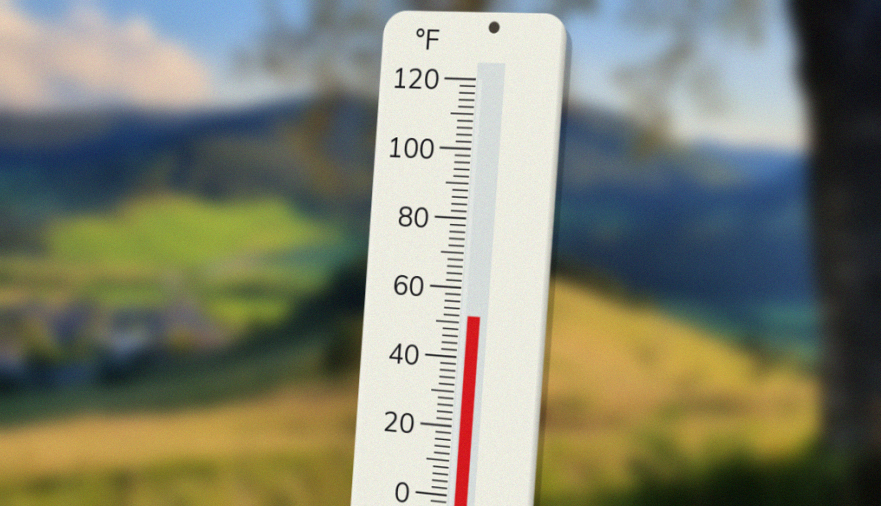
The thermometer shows 52 °F
